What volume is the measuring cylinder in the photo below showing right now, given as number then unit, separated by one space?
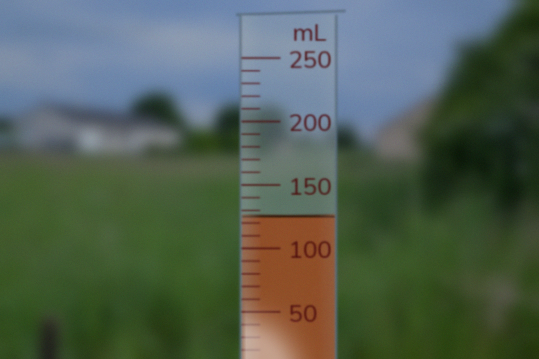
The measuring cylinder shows 125 mL
